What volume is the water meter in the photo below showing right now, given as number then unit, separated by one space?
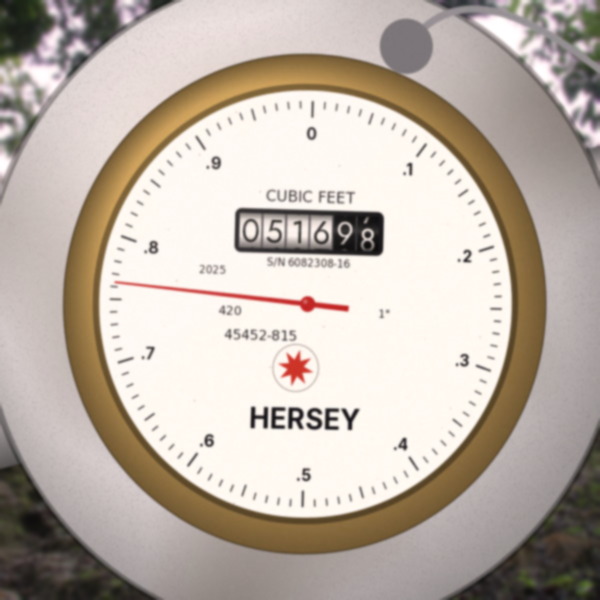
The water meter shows 51697.76 ft³
